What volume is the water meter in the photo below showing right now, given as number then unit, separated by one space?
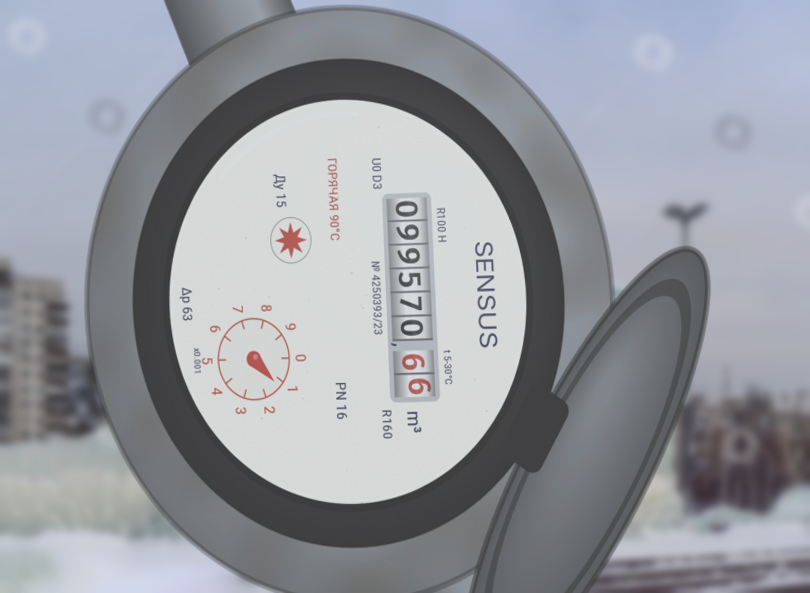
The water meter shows 99570.661 m³
